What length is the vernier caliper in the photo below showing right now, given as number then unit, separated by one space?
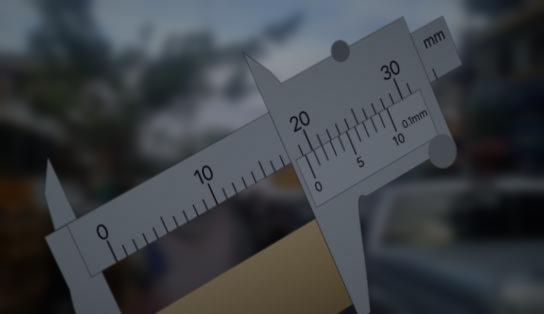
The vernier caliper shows 19.2 mm
